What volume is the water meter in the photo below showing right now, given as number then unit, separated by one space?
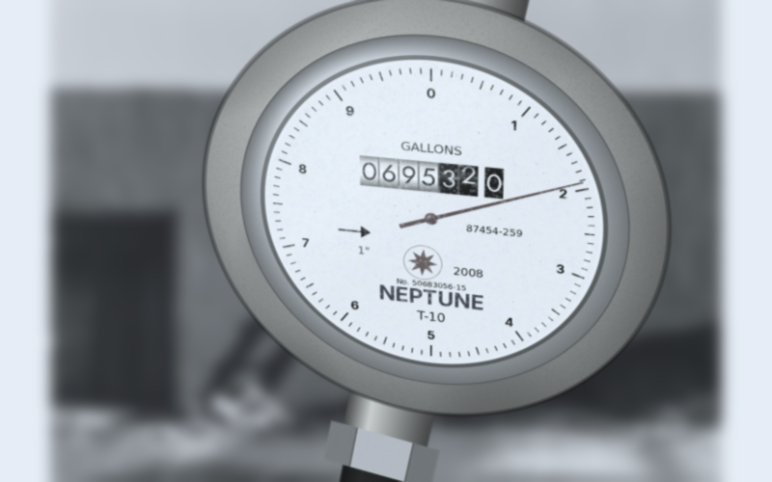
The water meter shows 695321.9 gal
